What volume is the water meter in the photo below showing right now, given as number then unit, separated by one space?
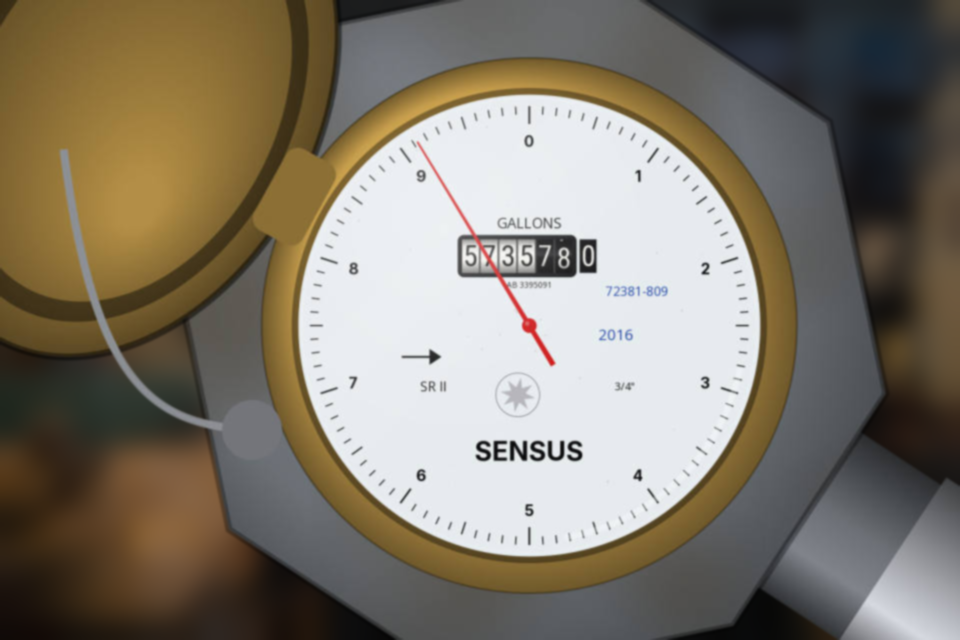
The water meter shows 5735779.1 gal
